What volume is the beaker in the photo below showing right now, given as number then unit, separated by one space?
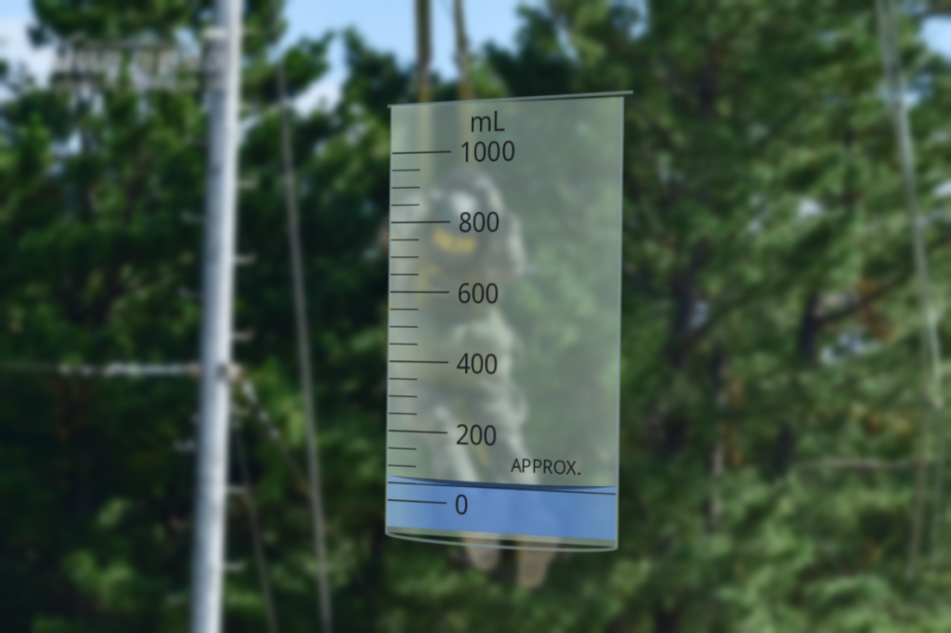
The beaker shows 50 mL
